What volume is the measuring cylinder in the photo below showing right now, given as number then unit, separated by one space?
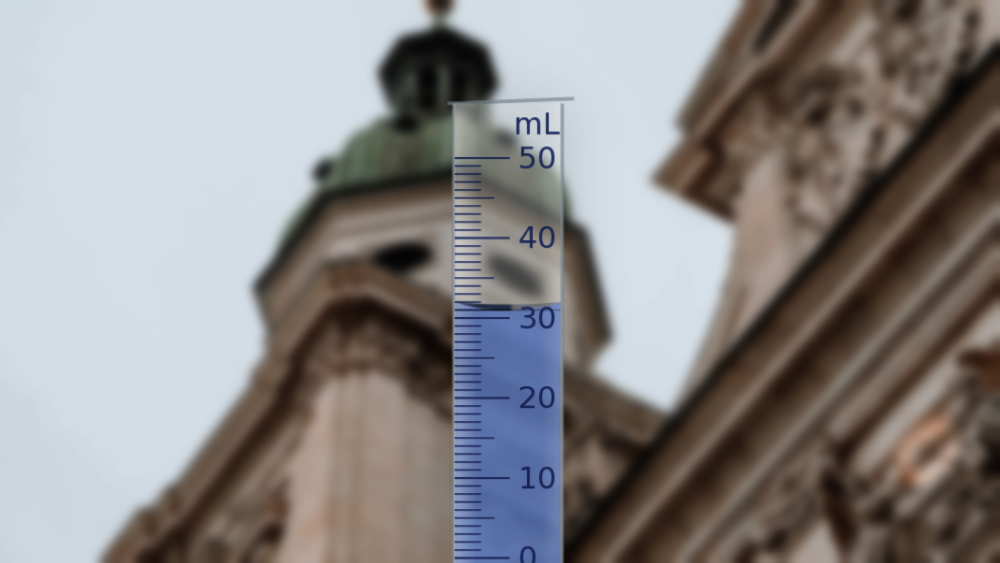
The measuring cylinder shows 31 mL
